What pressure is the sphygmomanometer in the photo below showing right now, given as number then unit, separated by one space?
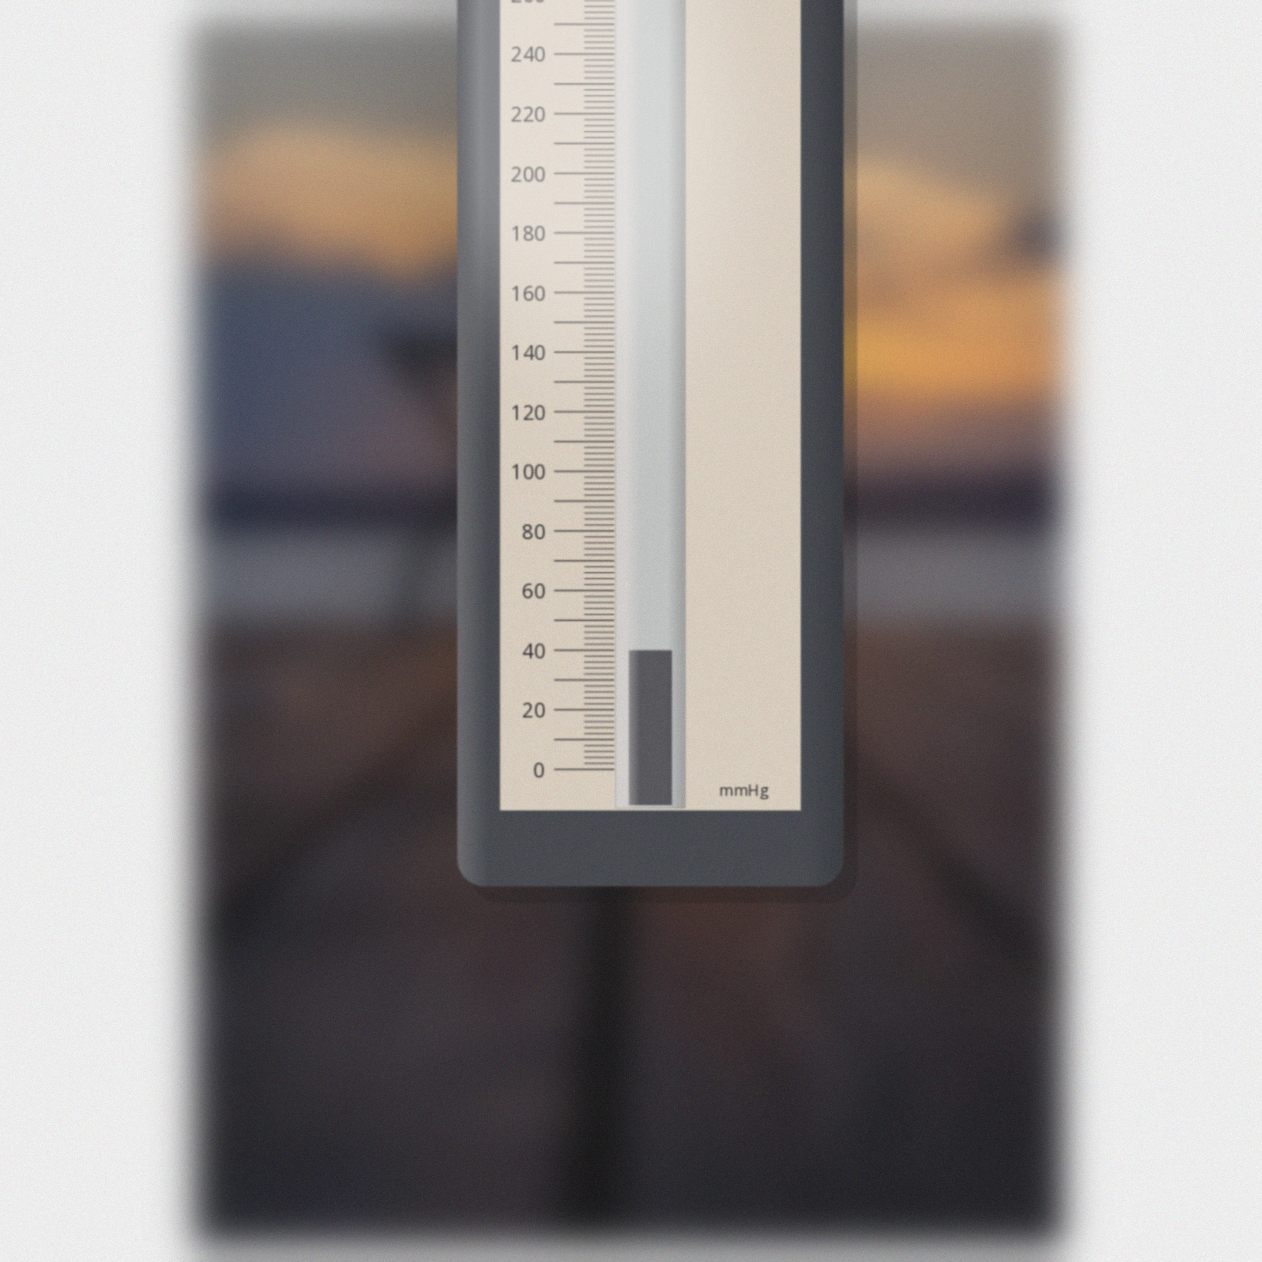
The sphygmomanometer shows 40 mmHg
